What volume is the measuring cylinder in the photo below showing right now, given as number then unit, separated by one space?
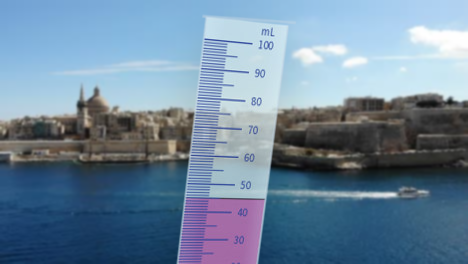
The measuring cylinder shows 45 mL
